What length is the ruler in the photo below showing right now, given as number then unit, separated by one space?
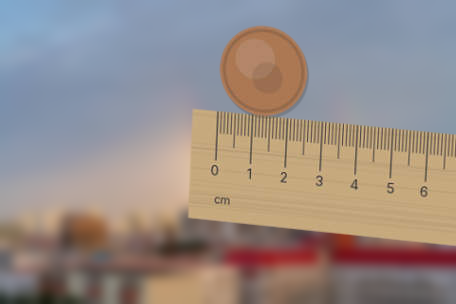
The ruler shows 2.5 cm
